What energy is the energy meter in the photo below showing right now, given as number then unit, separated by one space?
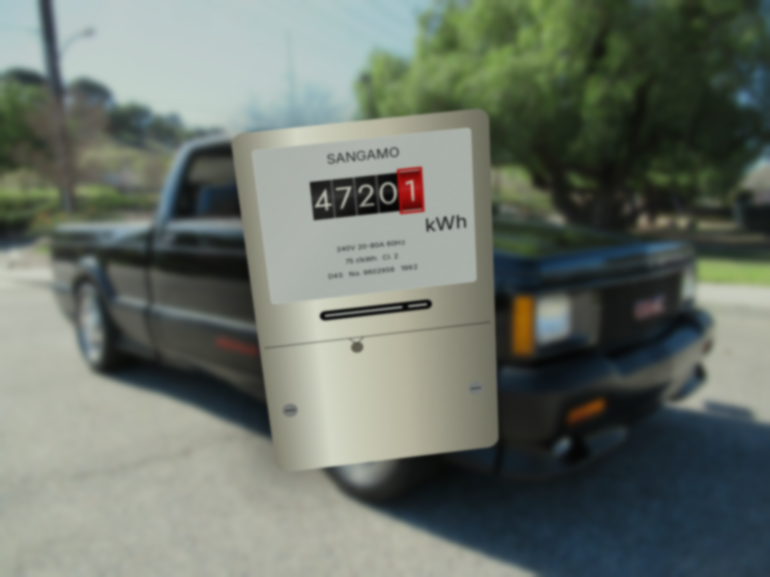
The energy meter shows 4720.1 kWh
